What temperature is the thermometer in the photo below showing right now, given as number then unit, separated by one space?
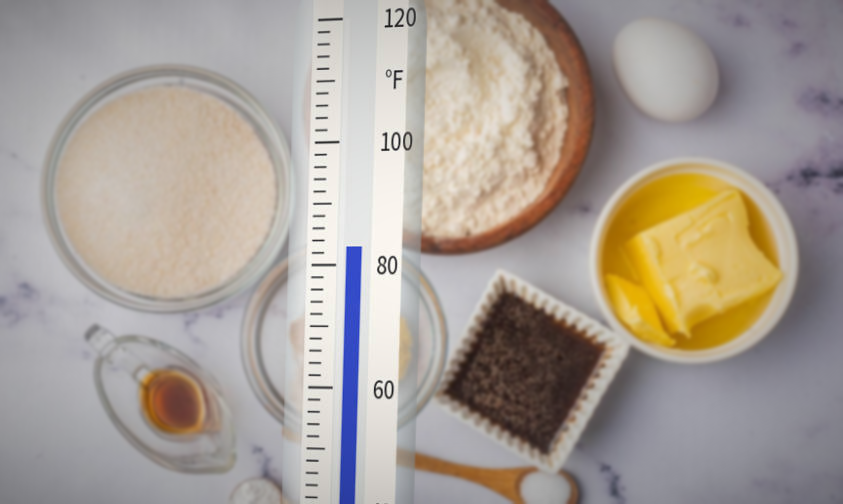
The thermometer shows 83 °F
